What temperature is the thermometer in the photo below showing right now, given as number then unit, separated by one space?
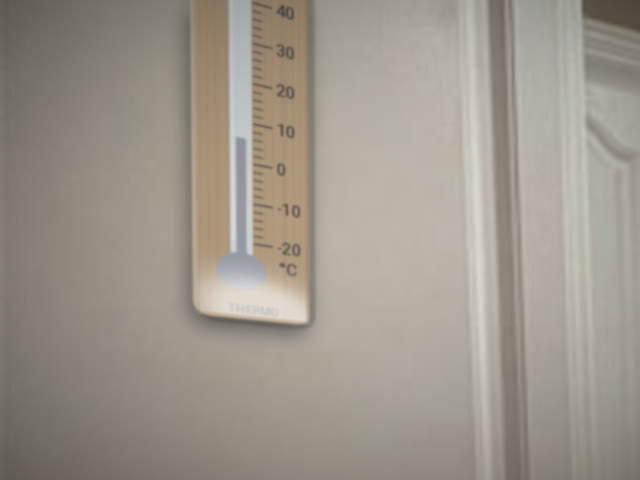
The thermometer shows 6 °C
